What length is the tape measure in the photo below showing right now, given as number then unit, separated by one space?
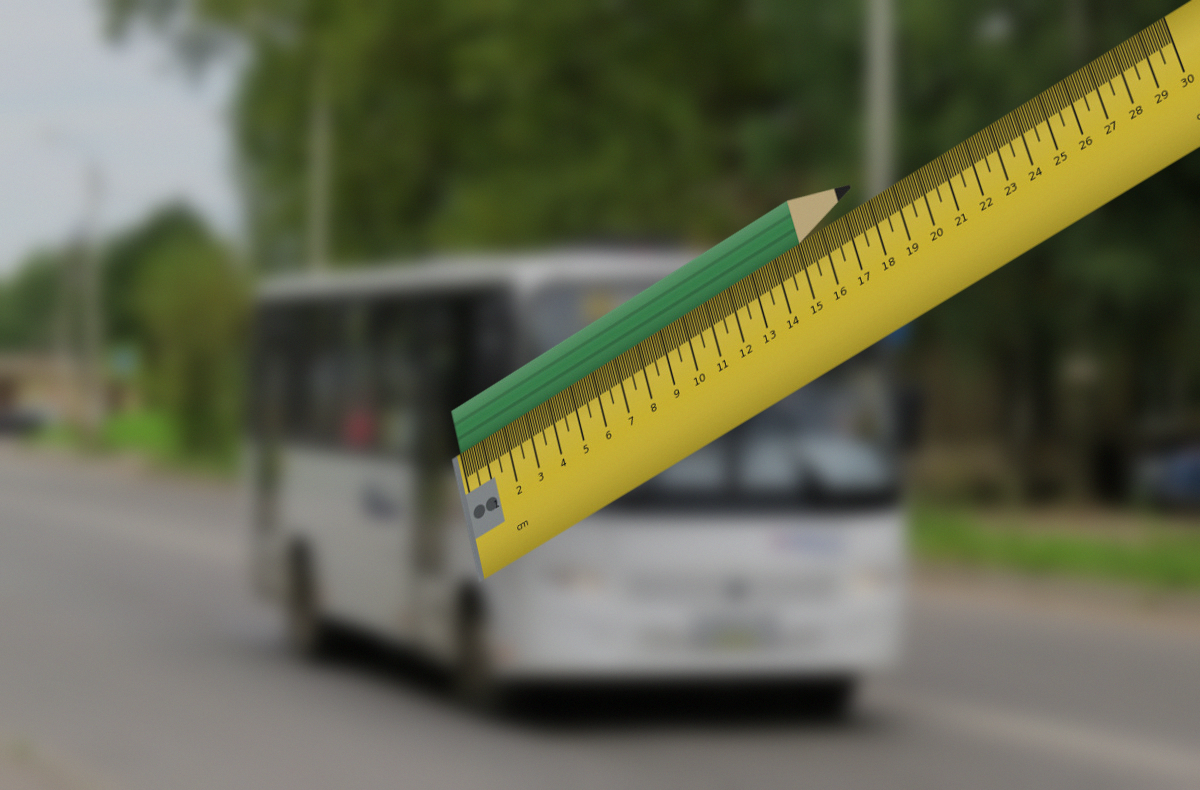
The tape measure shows 17.5 cm
